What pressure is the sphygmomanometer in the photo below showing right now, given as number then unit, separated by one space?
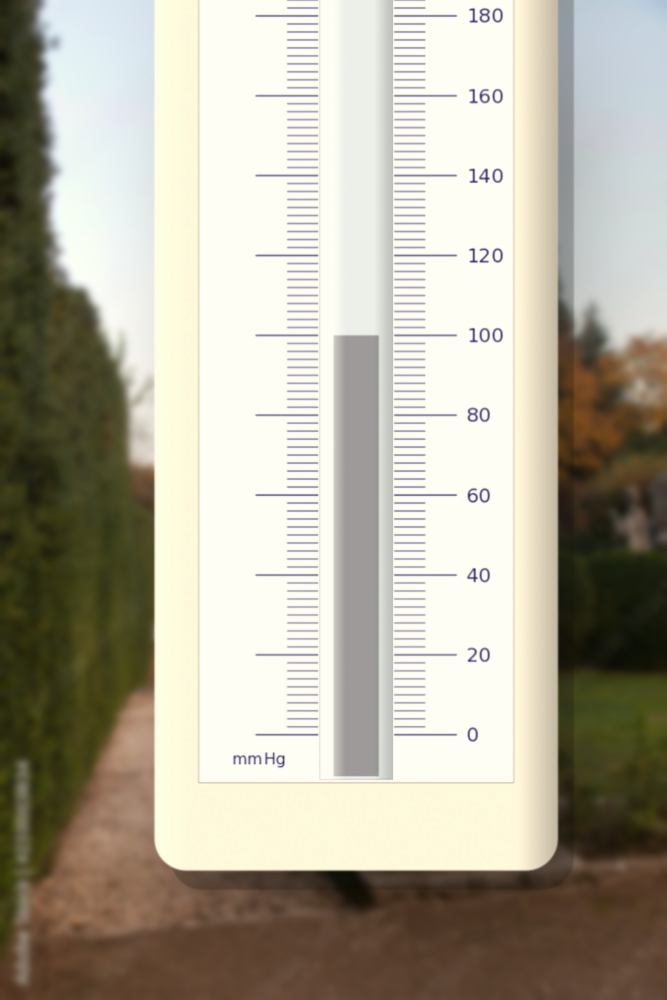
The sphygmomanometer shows 100 mmHg
